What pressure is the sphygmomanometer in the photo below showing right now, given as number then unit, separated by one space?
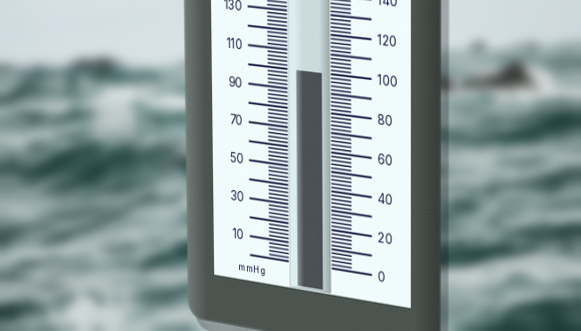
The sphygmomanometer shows 100 mmHg
